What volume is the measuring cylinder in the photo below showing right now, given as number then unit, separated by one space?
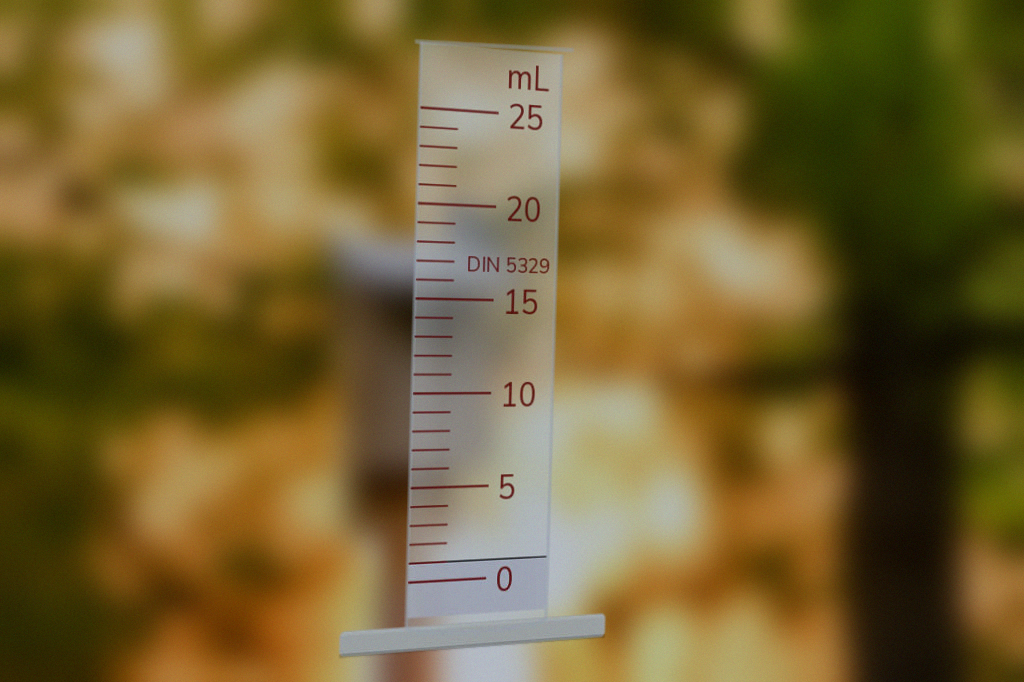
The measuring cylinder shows 1 mL
